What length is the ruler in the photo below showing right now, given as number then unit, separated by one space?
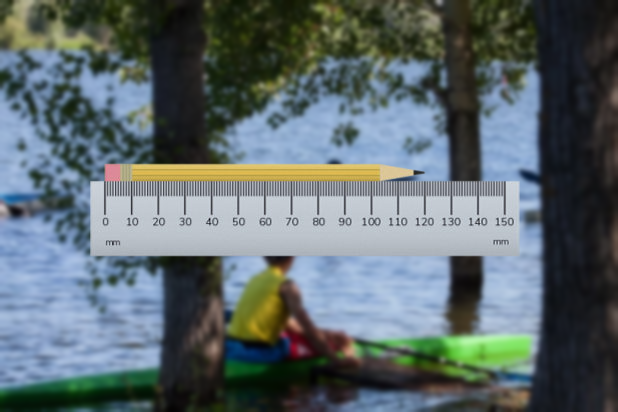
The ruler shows 120 mm
